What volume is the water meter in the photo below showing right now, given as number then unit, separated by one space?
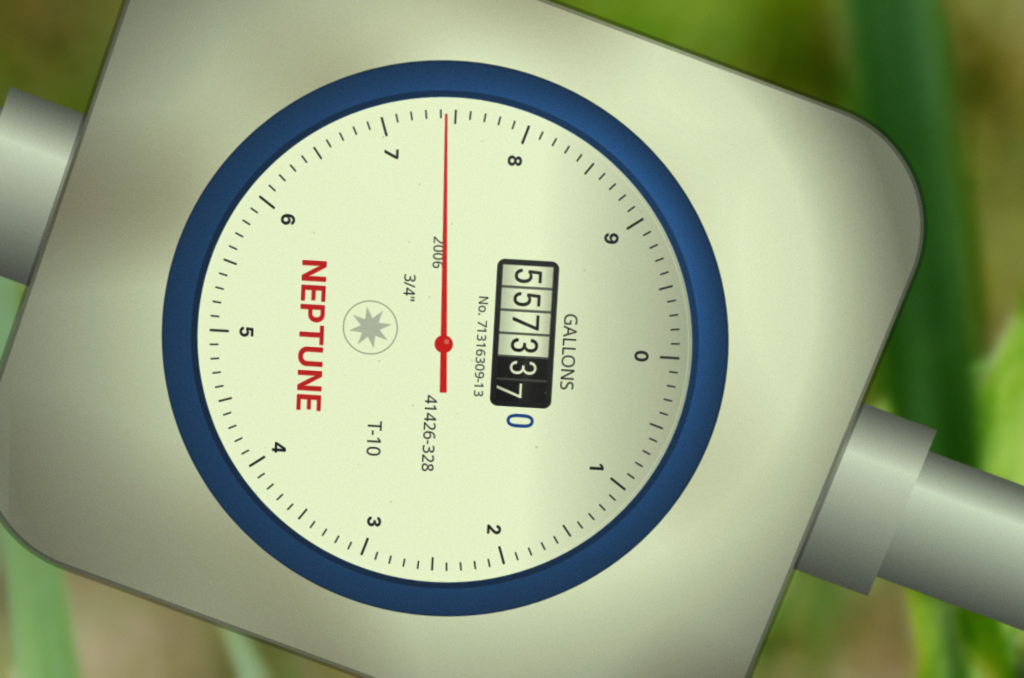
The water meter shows 5573367.4 gal
